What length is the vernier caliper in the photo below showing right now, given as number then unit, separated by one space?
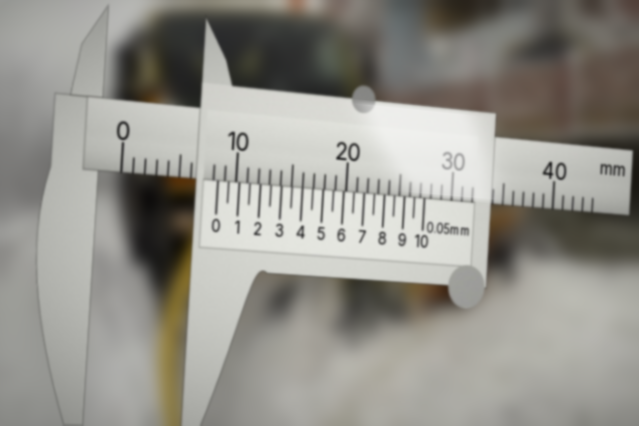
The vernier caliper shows 8.4 mm
